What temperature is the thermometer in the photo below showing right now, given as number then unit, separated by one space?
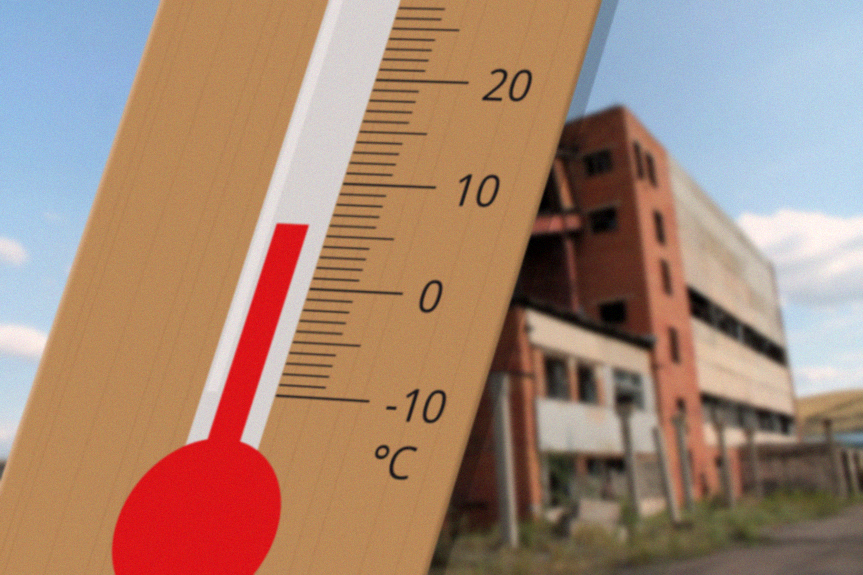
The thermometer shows 6 °C
